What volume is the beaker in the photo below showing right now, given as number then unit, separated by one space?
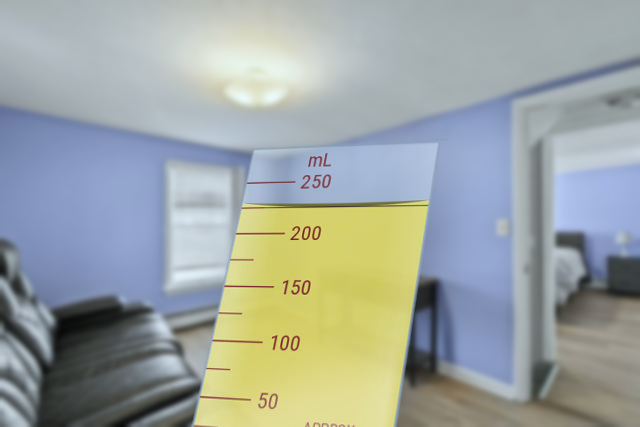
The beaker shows 225 mL
